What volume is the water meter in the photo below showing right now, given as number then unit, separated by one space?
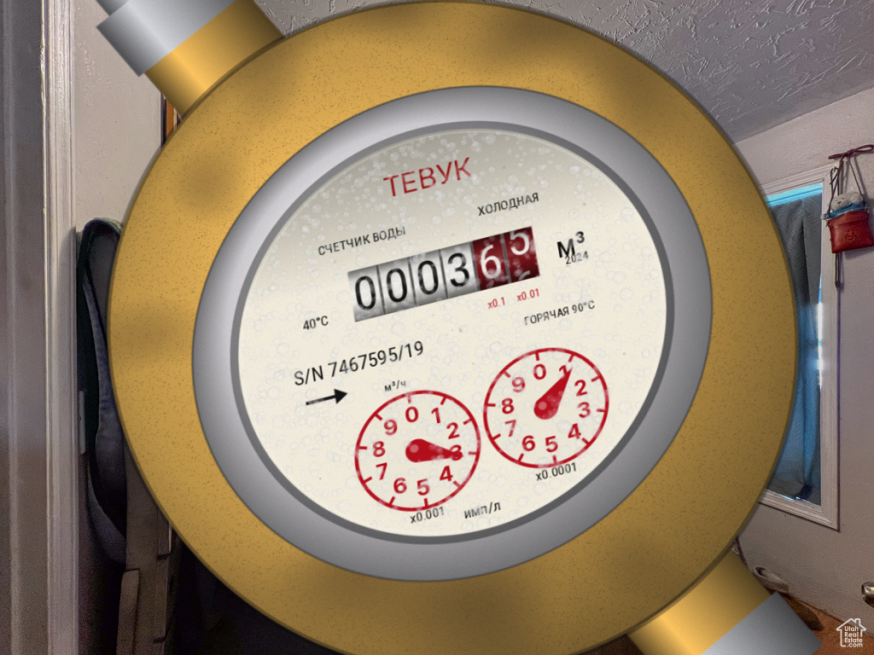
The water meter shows 3.6531 m³
